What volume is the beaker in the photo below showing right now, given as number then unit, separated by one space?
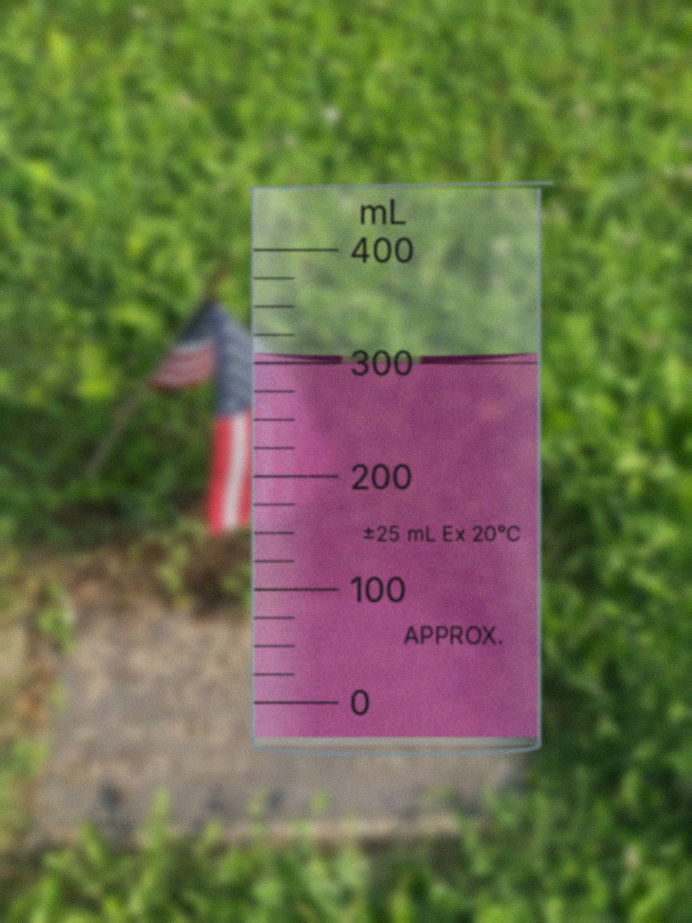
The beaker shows 300 mL
